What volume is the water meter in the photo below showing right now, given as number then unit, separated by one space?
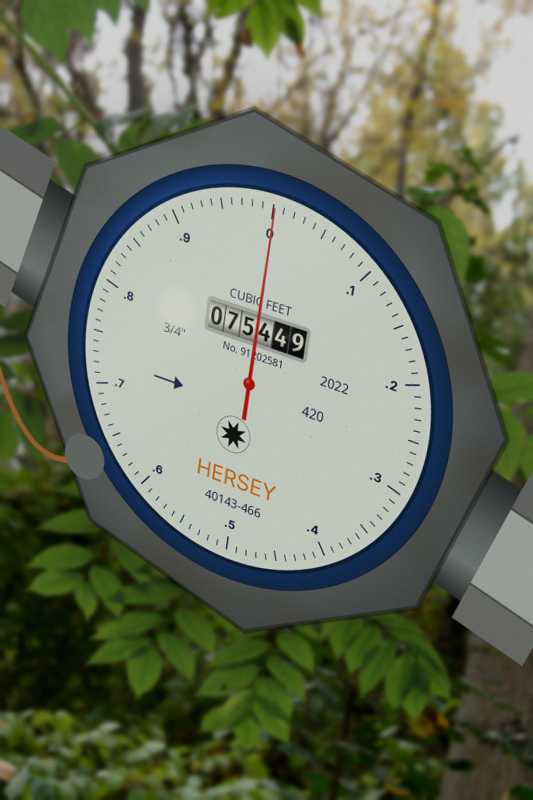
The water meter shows 75449.00 ft³
